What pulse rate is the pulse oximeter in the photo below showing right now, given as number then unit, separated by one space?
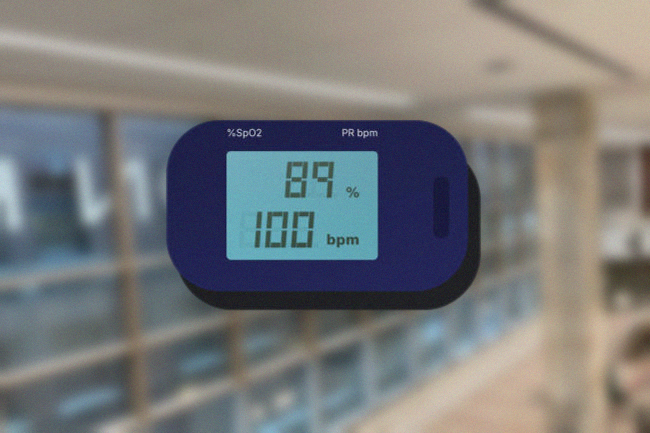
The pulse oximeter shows 100 bpm
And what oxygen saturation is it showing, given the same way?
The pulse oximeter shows 89 %
